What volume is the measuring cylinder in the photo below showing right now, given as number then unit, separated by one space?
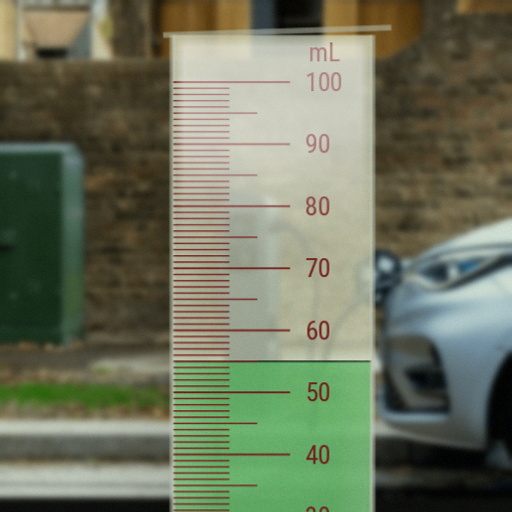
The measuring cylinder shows 55 mL
